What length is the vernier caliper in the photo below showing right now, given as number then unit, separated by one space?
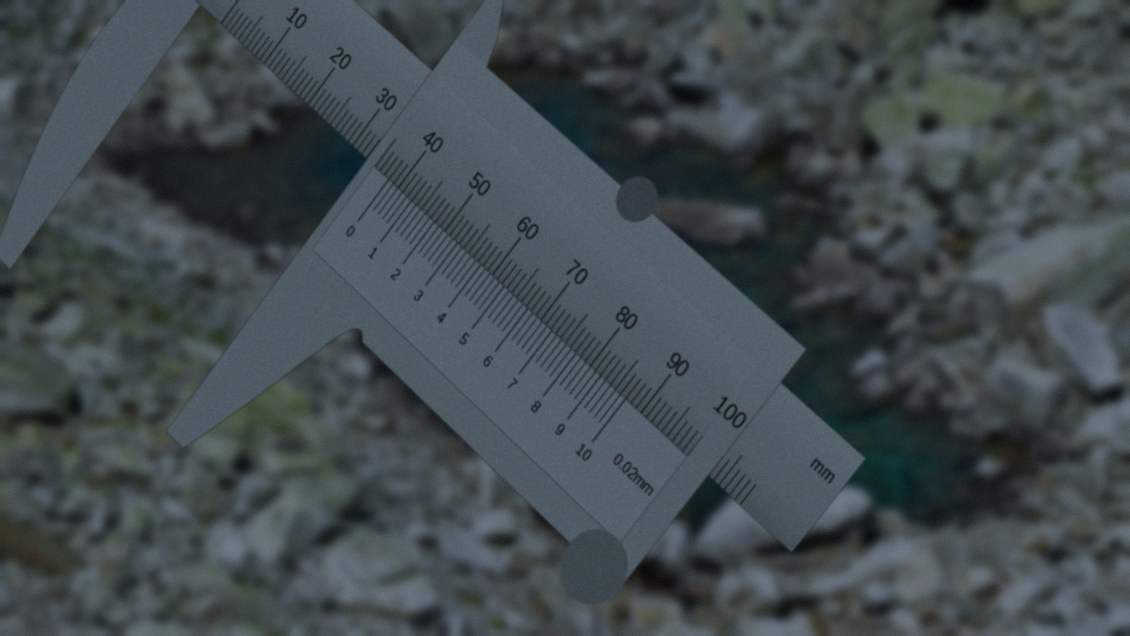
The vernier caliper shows 38.0 mm
